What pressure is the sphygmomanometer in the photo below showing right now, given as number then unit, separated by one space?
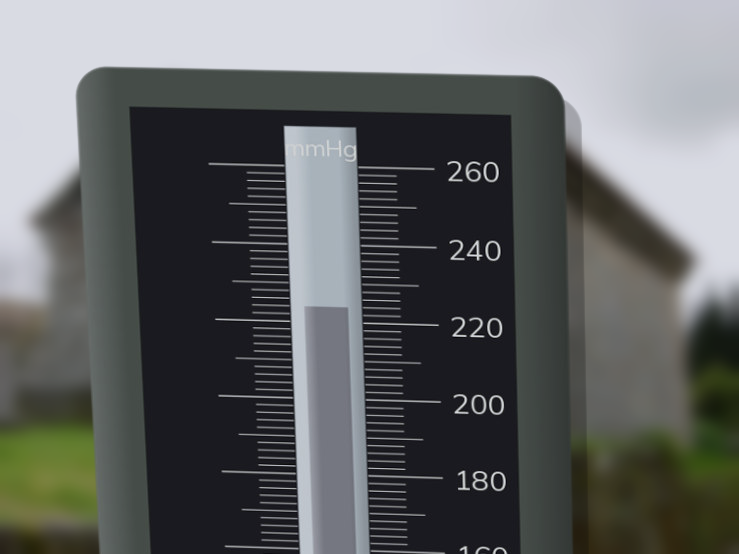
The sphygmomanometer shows 224 mmHg
